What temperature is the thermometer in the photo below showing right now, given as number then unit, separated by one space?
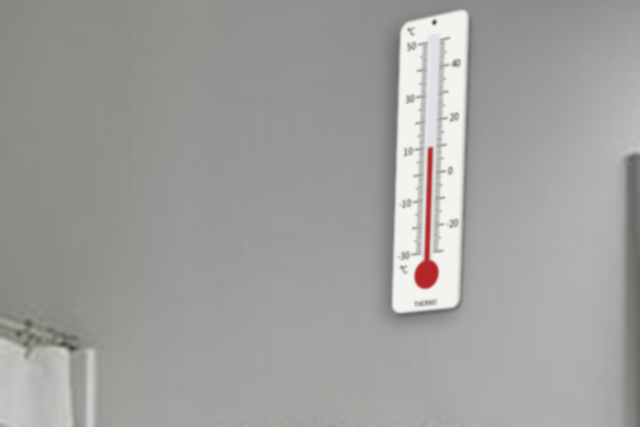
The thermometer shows 10 °C
